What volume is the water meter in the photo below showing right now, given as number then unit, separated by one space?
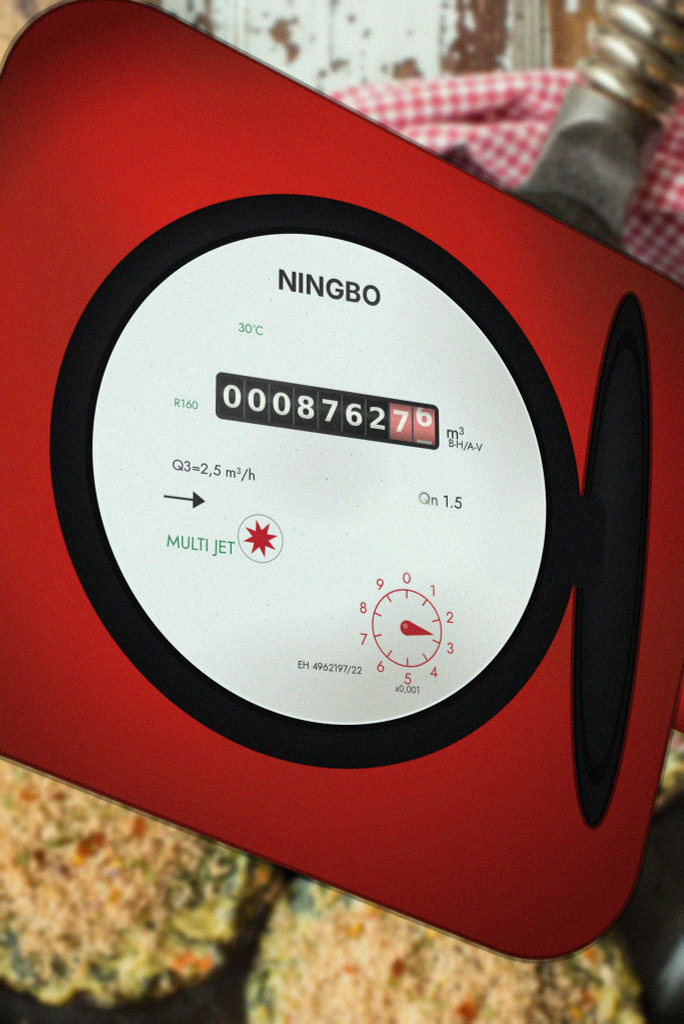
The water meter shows 8762.762 m³
